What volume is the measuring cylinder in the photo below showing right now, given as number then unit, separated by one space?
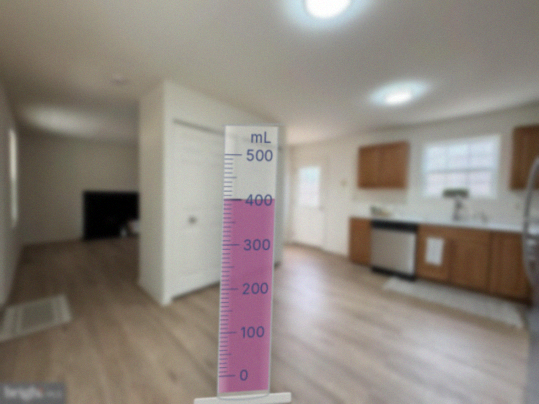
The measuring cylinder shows 400 mL
